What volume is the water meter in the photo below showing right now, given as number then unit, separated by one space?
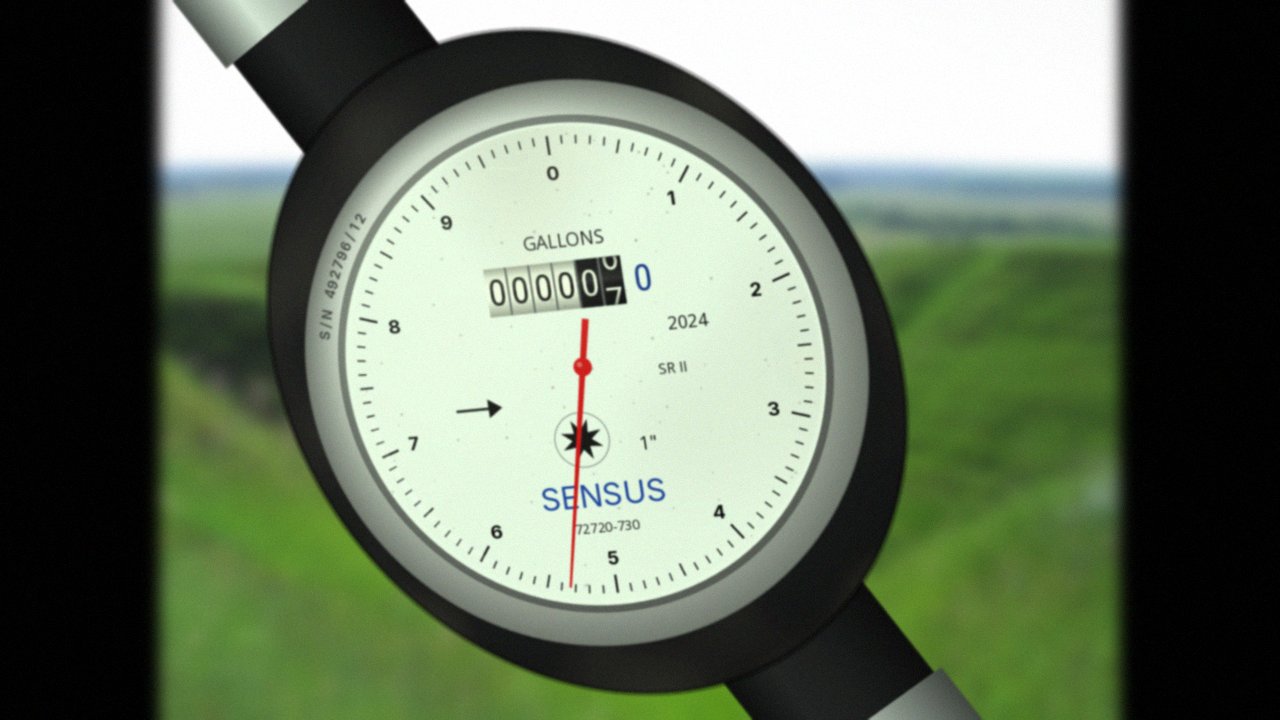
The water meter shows 65.3 gal
